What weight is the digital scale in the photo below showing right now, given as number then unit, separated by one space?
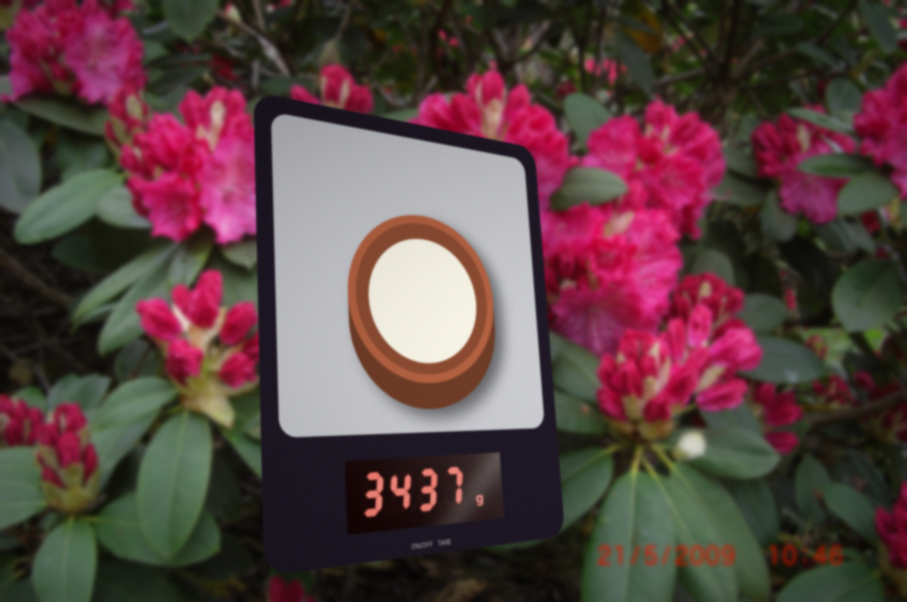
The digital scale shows 3437 g
